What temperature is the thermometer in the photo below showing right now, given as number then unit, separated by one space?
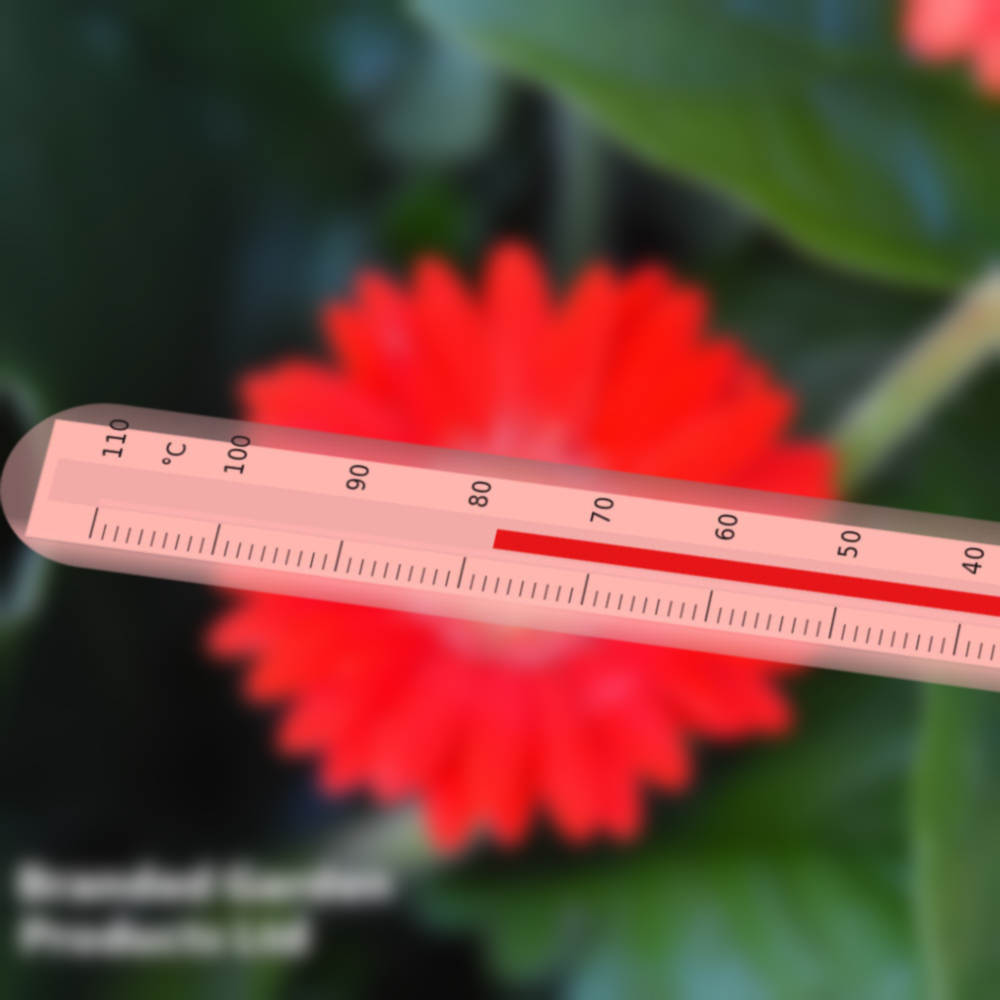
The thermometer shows 78 °C
